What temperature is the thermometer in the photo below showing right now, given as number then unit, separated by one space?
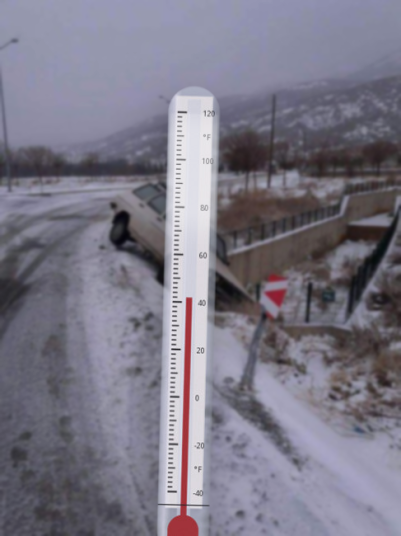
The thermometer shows 42 °F
